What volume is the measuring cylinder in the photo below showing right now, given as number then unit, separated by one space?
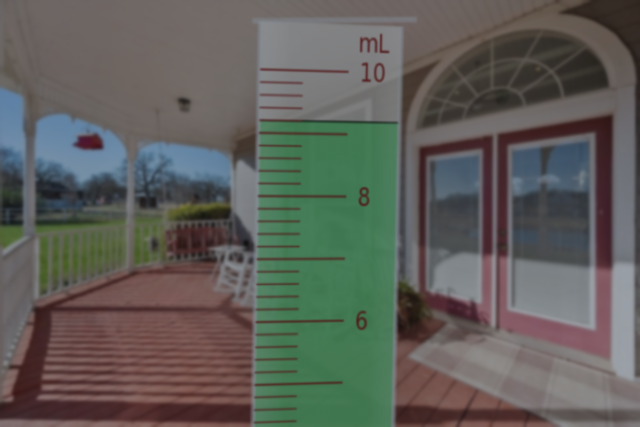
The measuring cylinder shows 9.2 mL
